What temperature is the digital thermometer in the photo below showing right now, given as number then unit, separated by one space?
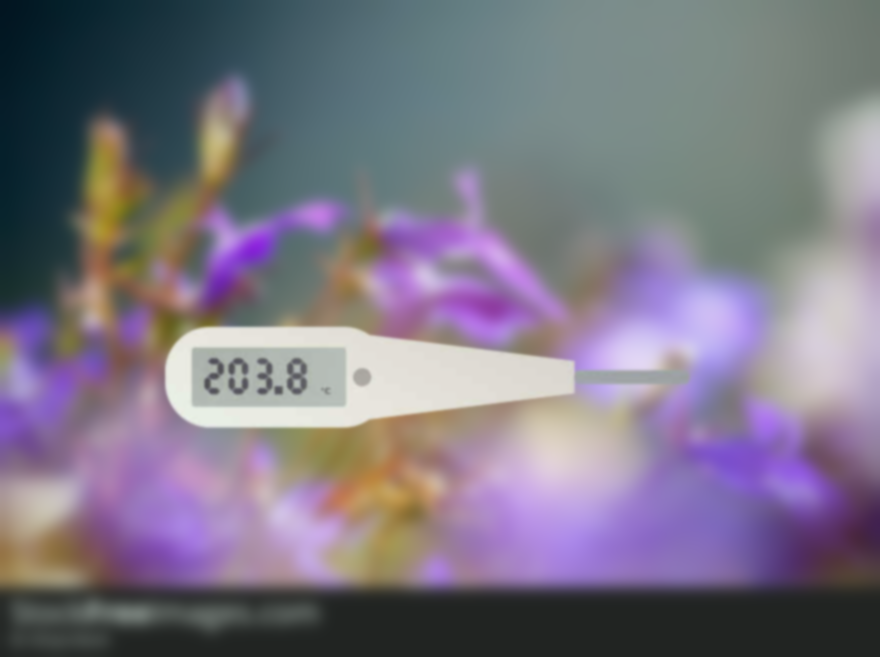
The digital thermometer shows 203.8 °C
